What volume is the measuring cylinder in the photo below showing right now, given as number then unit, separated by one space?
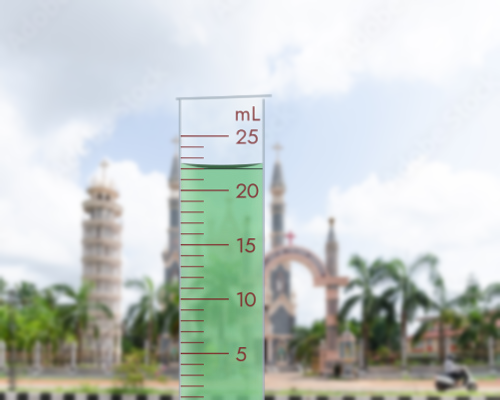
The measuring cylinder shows 22 mL
